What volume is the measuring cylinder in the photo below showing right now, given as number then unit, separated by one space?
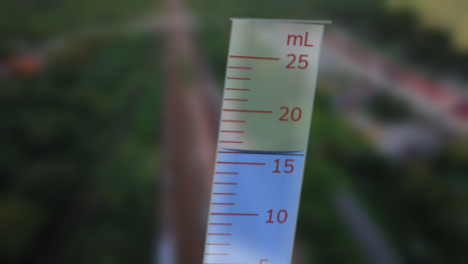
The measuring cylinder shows 16 mL
